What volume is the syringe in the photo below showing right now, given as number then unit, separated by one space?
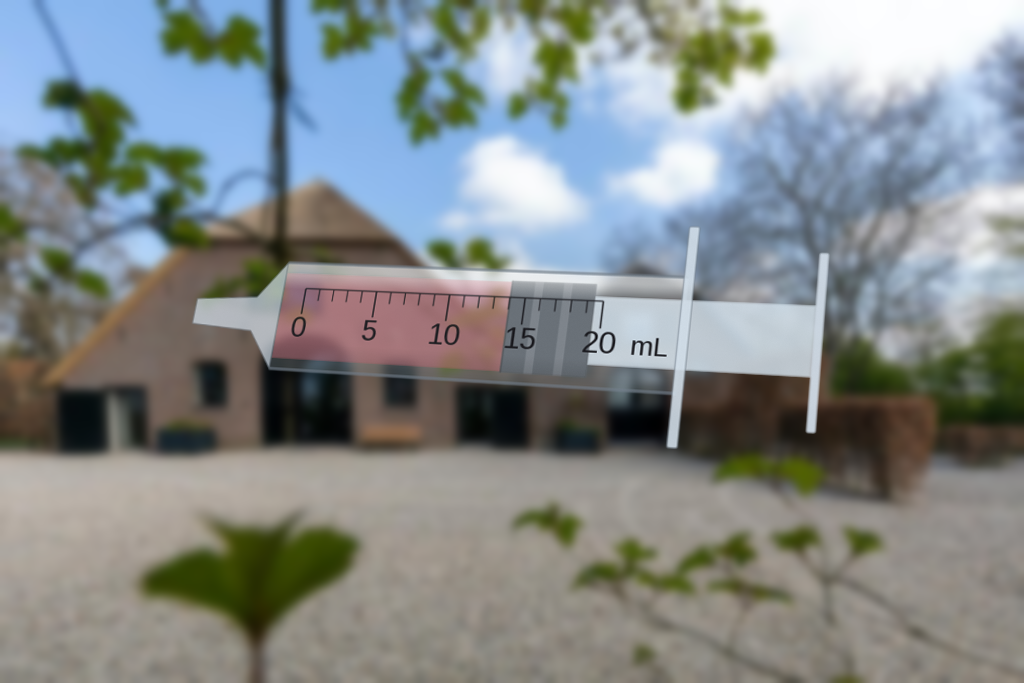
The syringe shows 14 mL
